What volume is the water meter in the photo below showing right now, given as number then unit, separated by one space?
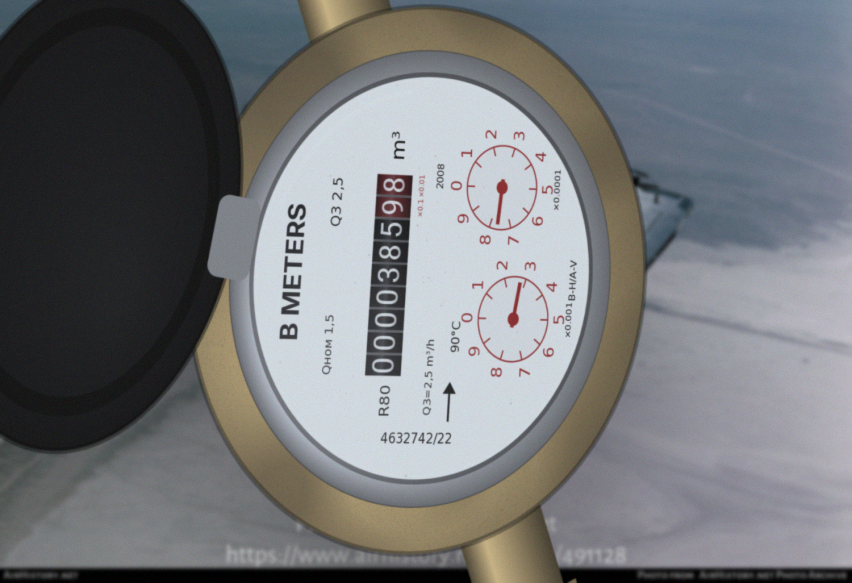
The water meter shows 385.9827 m³
